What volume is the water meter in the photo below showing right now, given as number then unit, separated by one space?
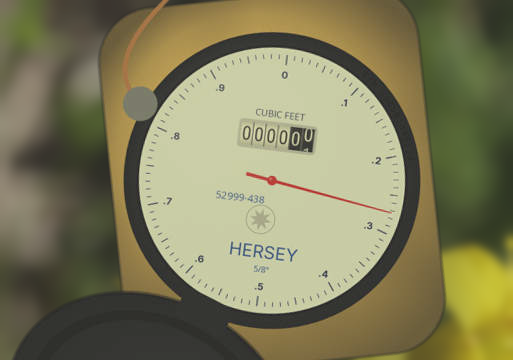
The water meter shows 0.27 ft³
